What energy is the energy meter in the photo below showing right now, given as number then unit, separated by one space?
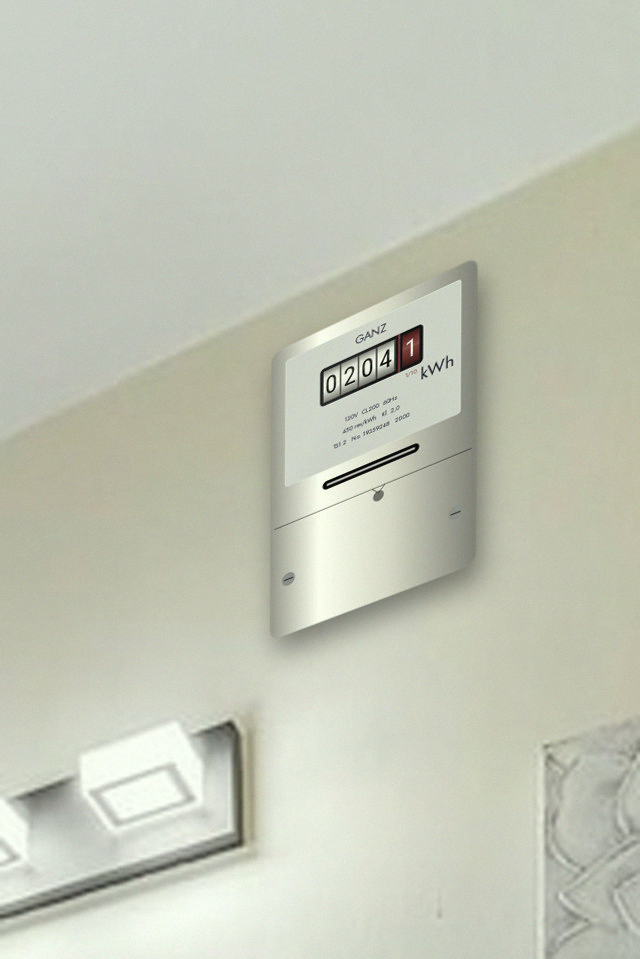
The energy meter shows 204.1 kWh
